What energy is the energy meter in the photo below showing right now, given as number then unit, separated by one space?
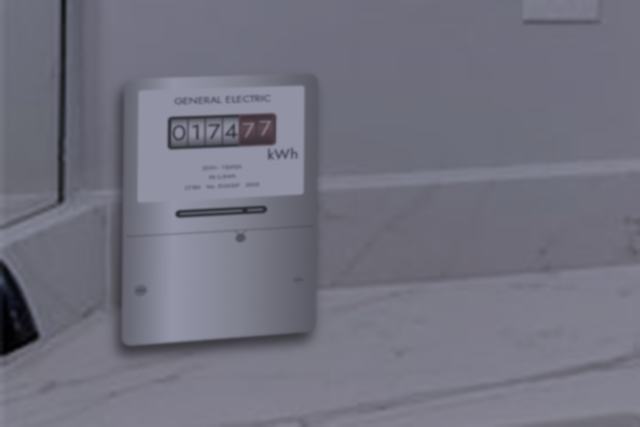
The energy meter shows 174.77 kWh
